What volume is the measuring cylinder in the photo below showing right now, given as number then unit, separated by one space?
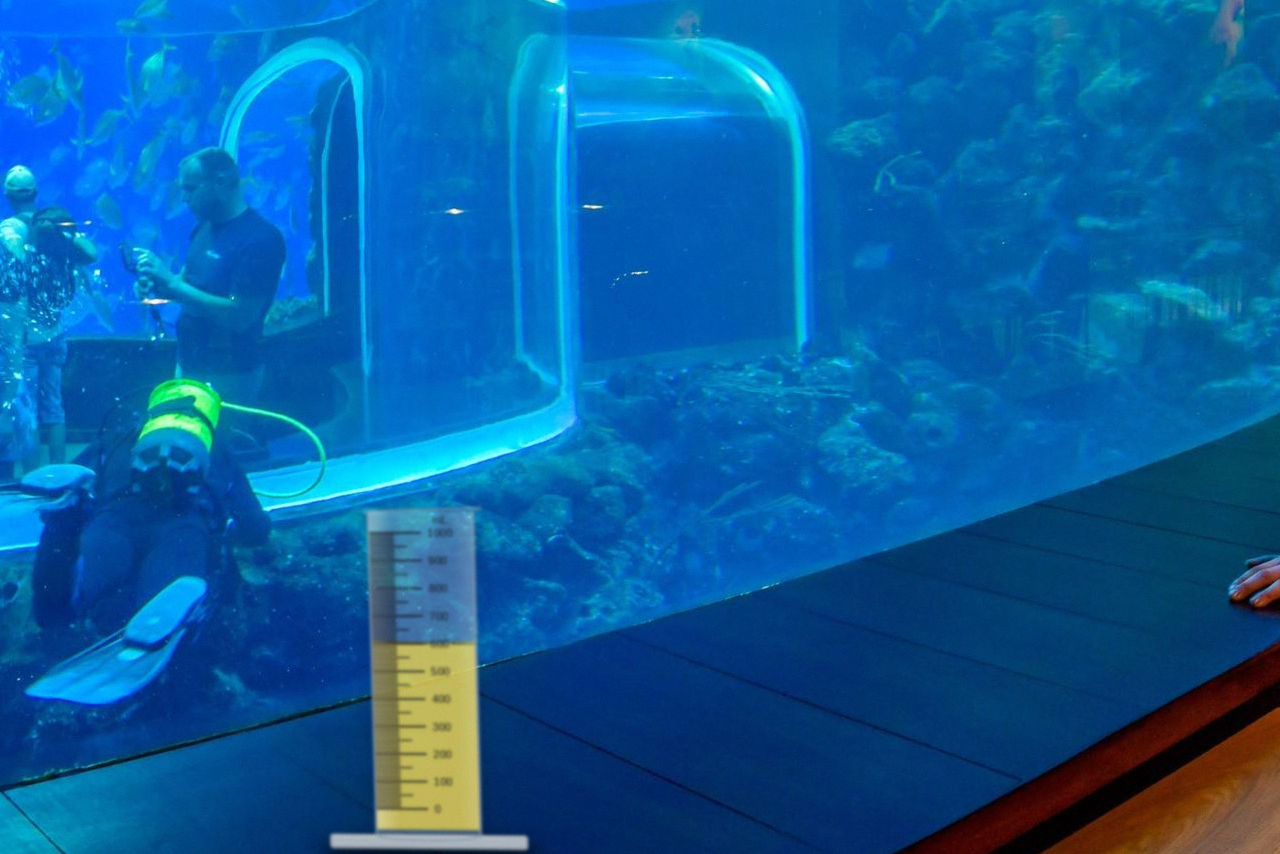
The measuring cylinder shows 600 mL
